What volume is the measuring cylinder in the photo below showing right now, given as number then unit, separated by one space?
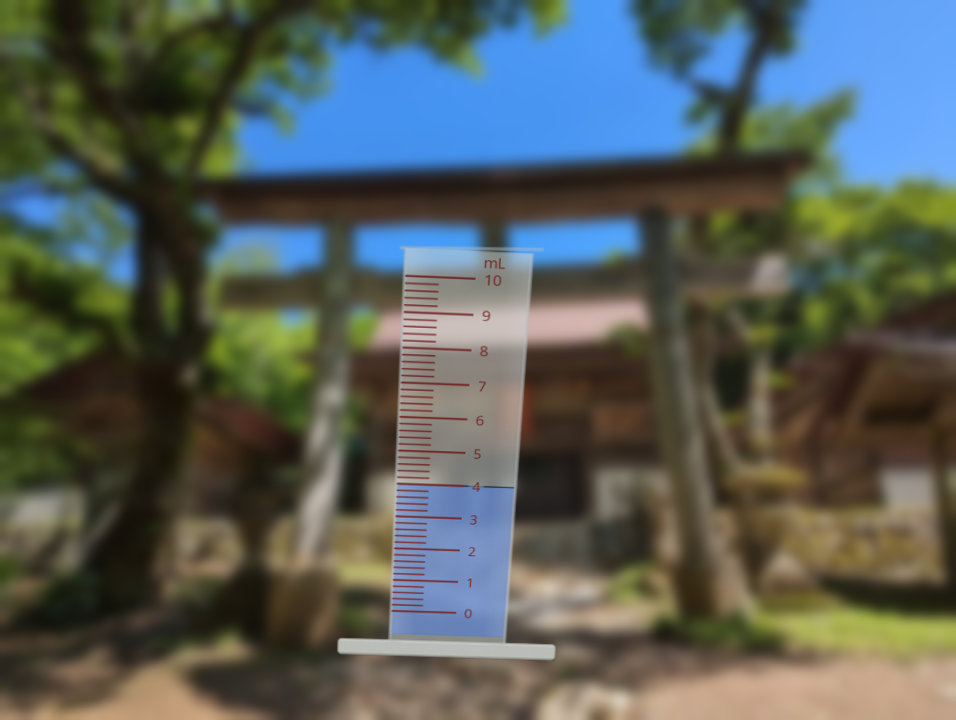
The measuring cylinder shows 4 mL
